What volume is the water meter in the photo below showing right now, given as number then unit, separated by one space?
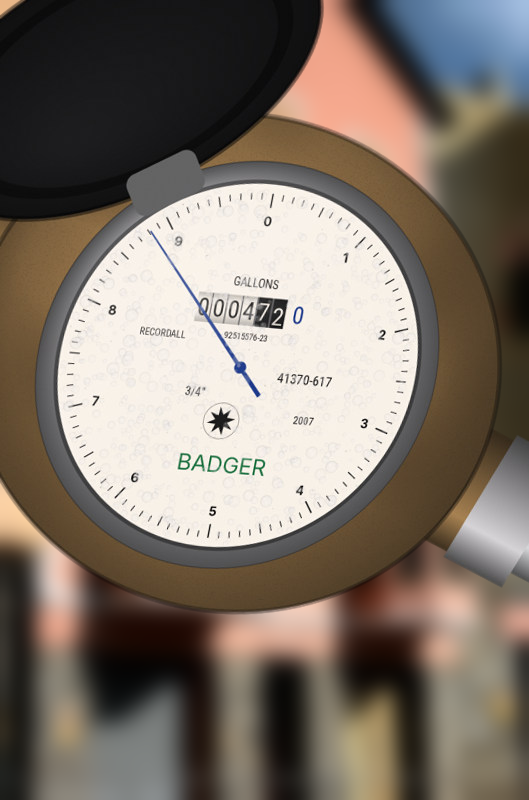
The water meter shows 4718.8 gal
